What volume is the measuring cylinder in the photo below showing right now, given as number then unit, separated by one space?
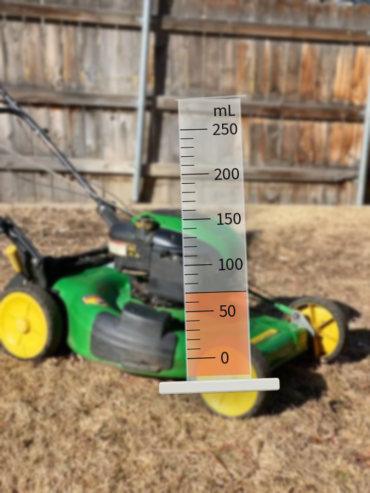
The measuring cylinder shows 70 mL
